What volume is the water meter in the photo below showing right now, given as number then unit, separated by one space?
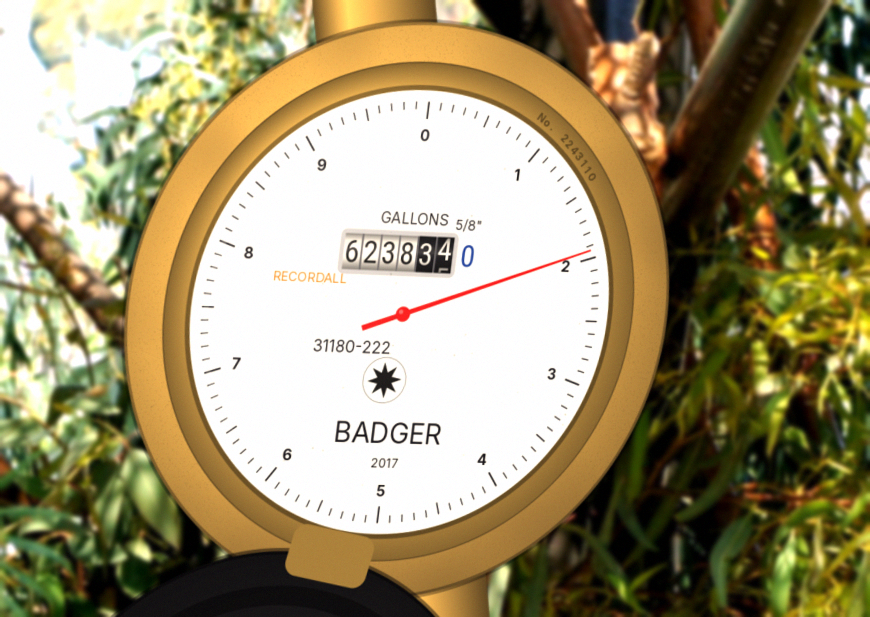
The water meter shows 6238341.9 gal
